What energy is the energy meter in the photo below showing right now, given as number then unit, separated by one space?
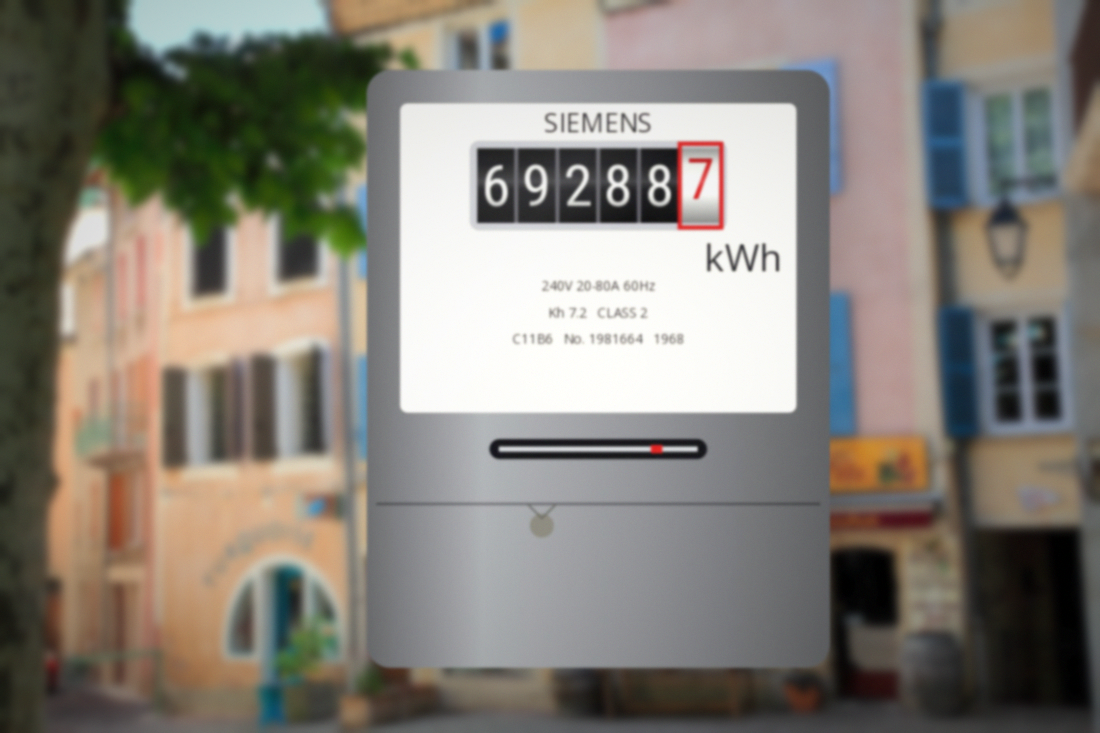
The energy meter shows 69288.7 kWh
